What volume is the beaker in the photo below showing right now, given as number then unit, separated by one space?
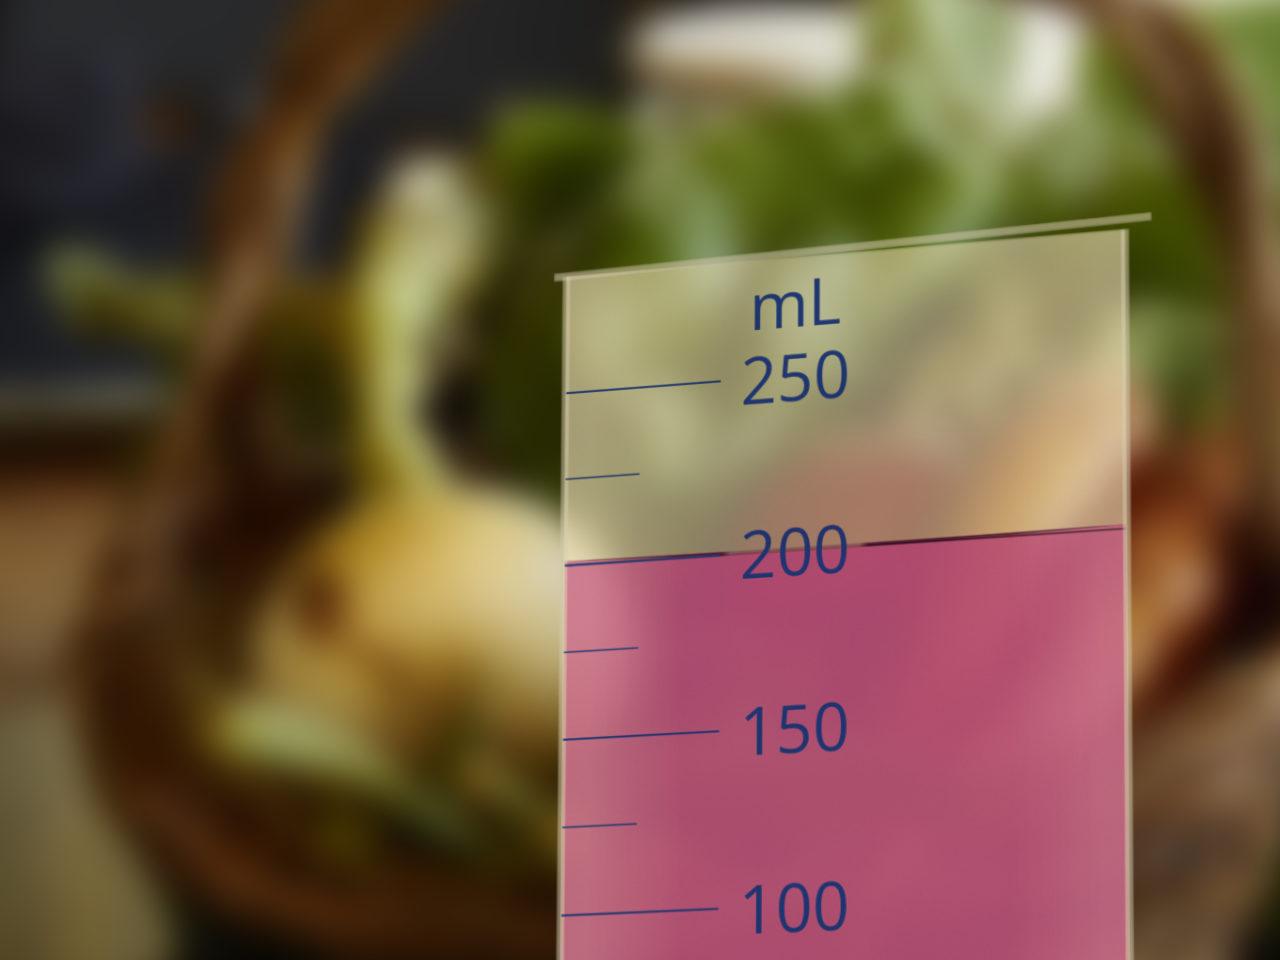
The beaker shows 200 mL
